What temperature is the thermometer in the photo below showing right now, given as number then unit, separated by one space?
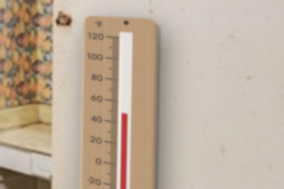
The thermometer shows 50 °F
